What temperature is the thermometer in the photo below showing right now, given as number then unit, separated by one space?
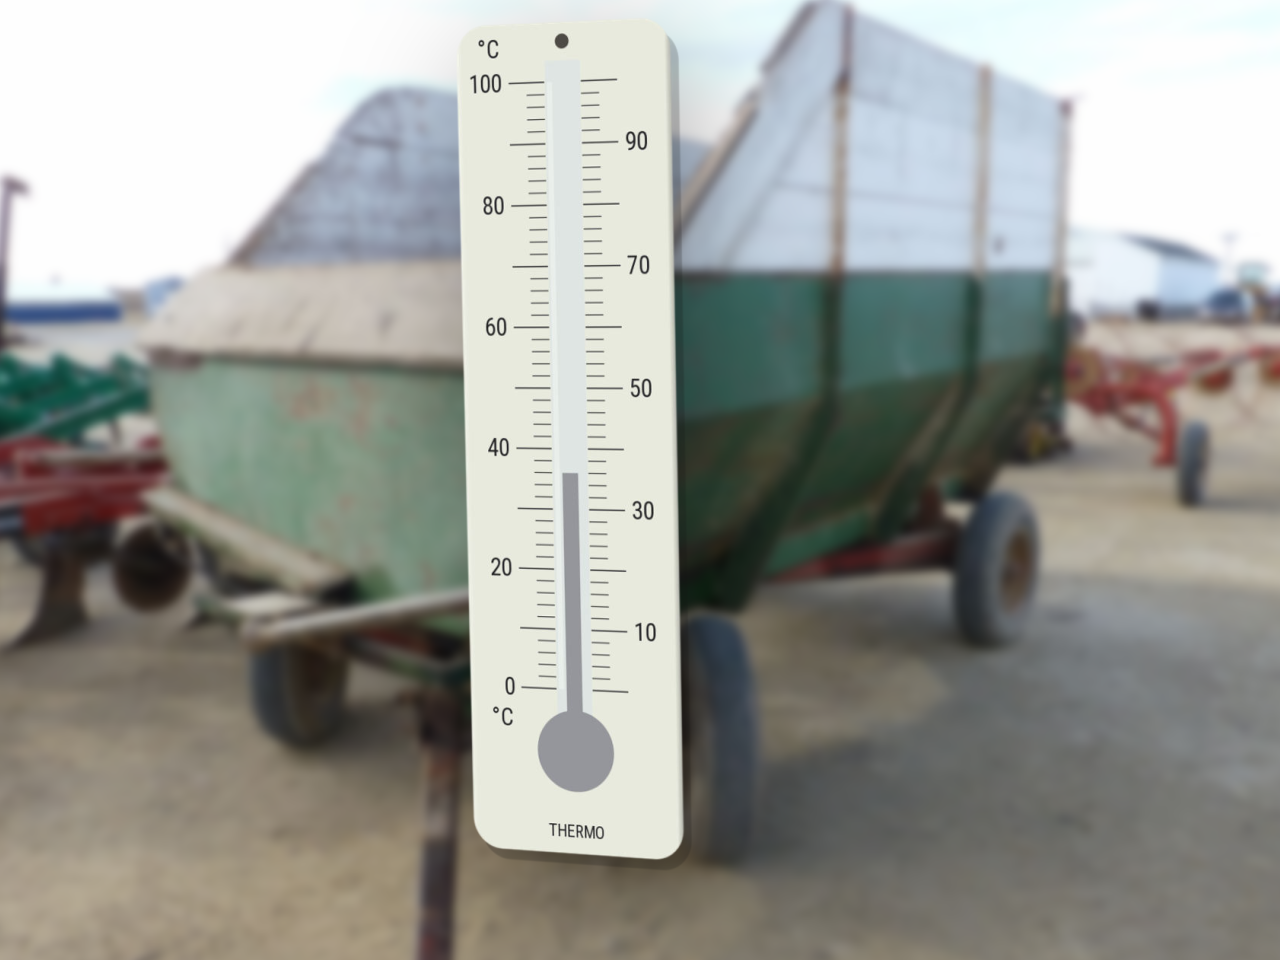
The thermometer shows 36 °C
